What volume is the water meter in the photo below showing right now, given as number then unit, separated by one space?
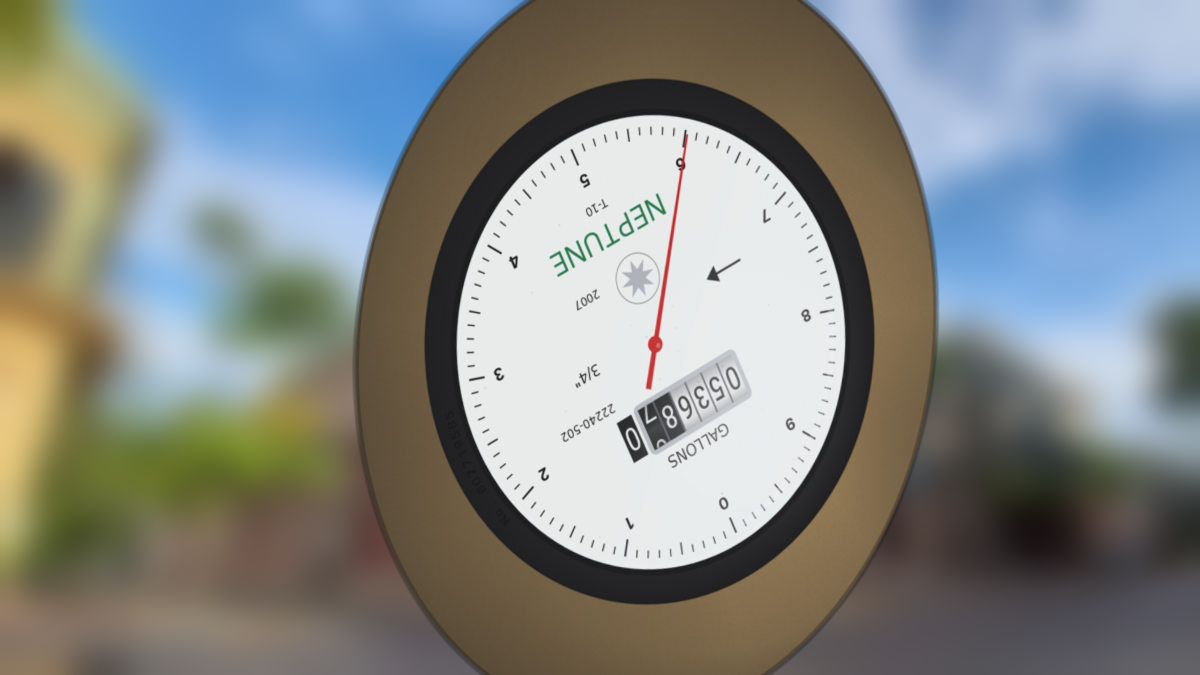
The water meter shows 536866.0 gal
